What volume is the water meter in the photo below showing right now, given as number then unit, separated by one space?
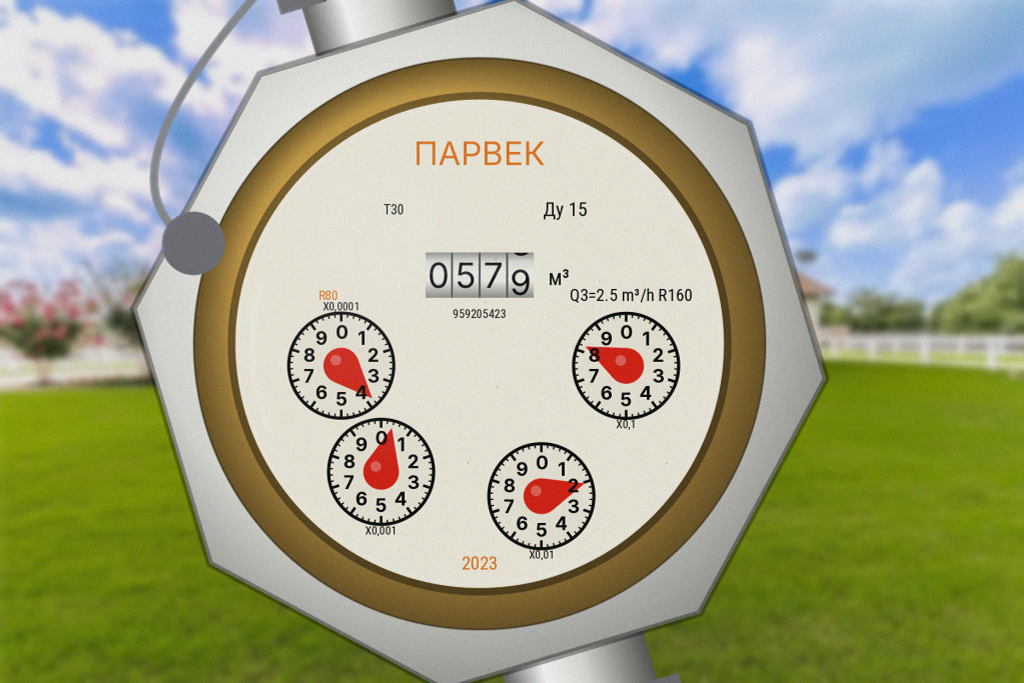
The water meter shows 578.8203 m³
